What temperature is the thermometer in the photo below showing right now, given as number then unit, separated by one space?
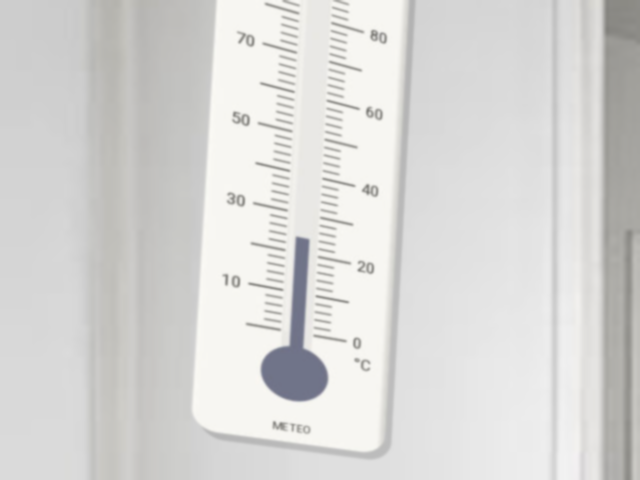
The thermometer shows 24 °C
